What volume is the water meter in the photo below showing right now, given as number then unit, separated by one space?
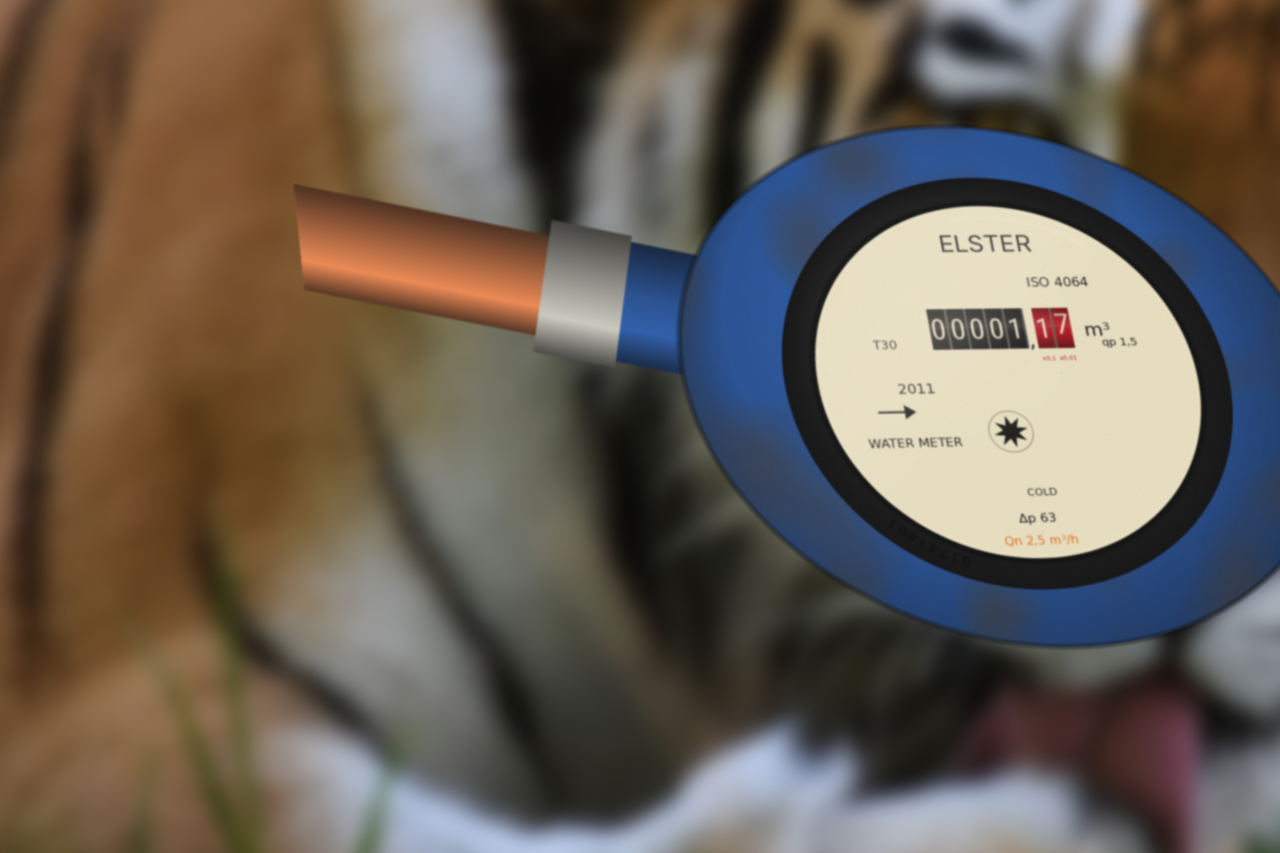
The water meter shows 1.17 m³
